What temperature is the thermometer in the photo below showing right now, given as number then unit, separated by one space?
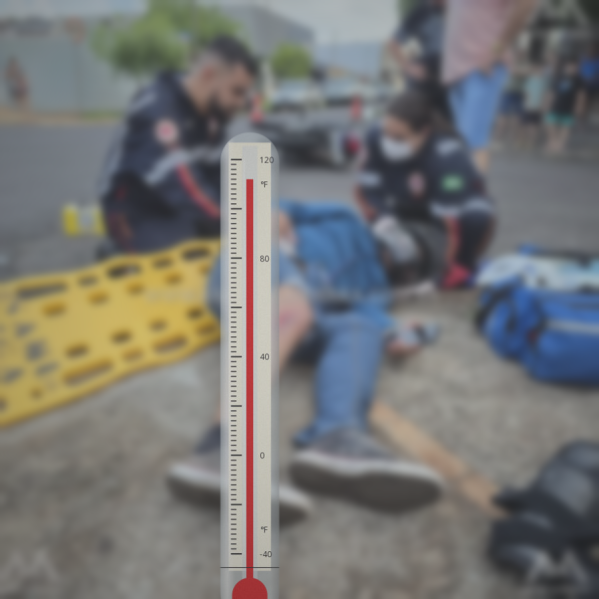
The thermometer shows 112 °F
